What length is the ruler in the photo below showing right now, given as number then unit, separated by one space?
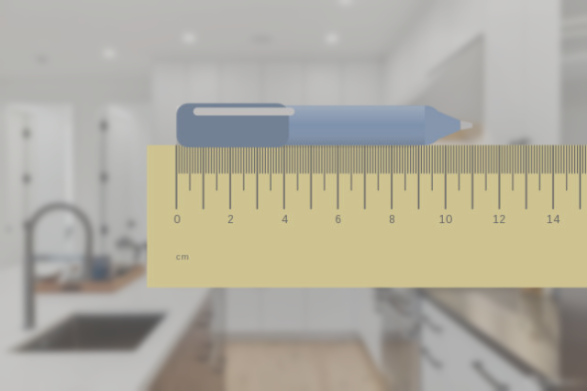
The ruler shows 11 cm
